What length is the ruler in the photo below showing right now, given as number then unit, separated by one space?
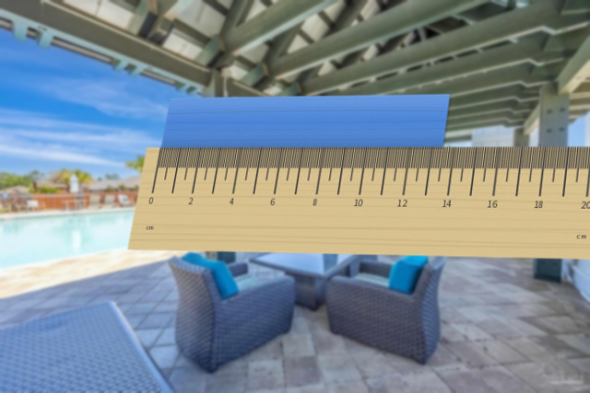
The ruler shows 13.5 cm
